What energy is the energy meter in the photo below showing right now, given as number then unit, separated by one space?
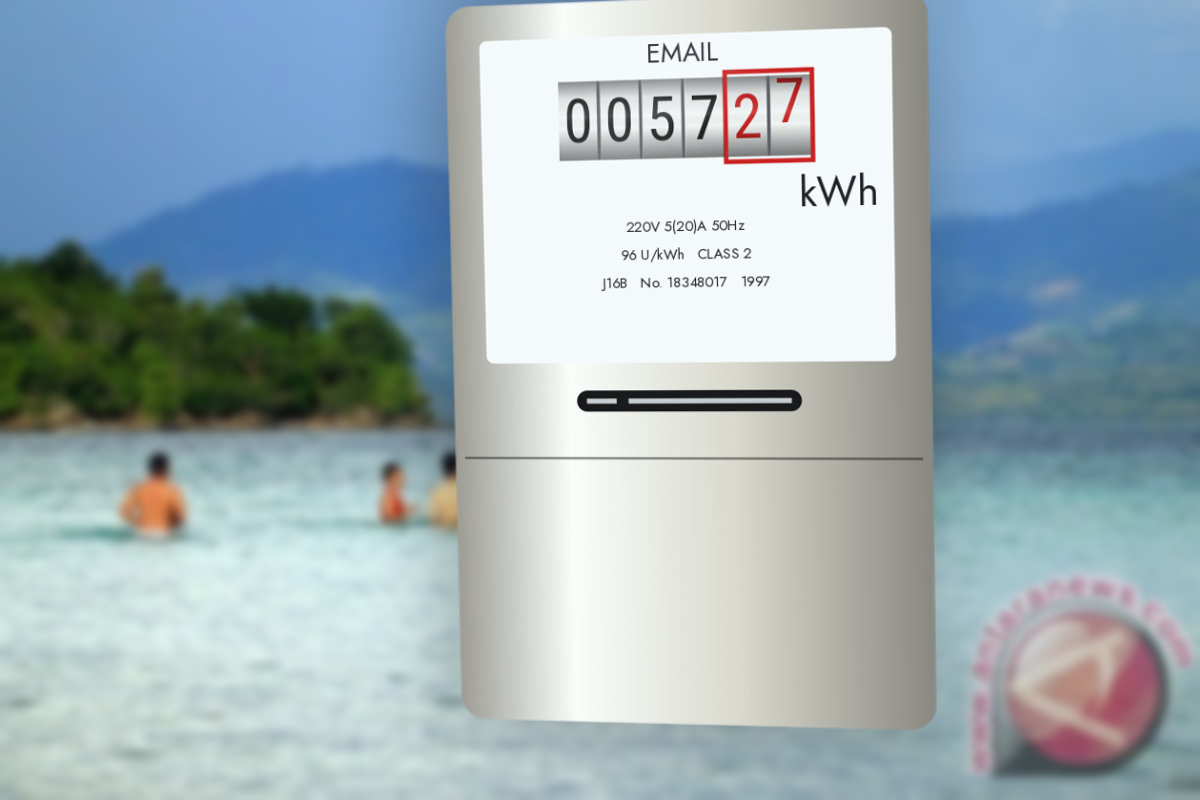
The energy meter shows 57.27 kWh
